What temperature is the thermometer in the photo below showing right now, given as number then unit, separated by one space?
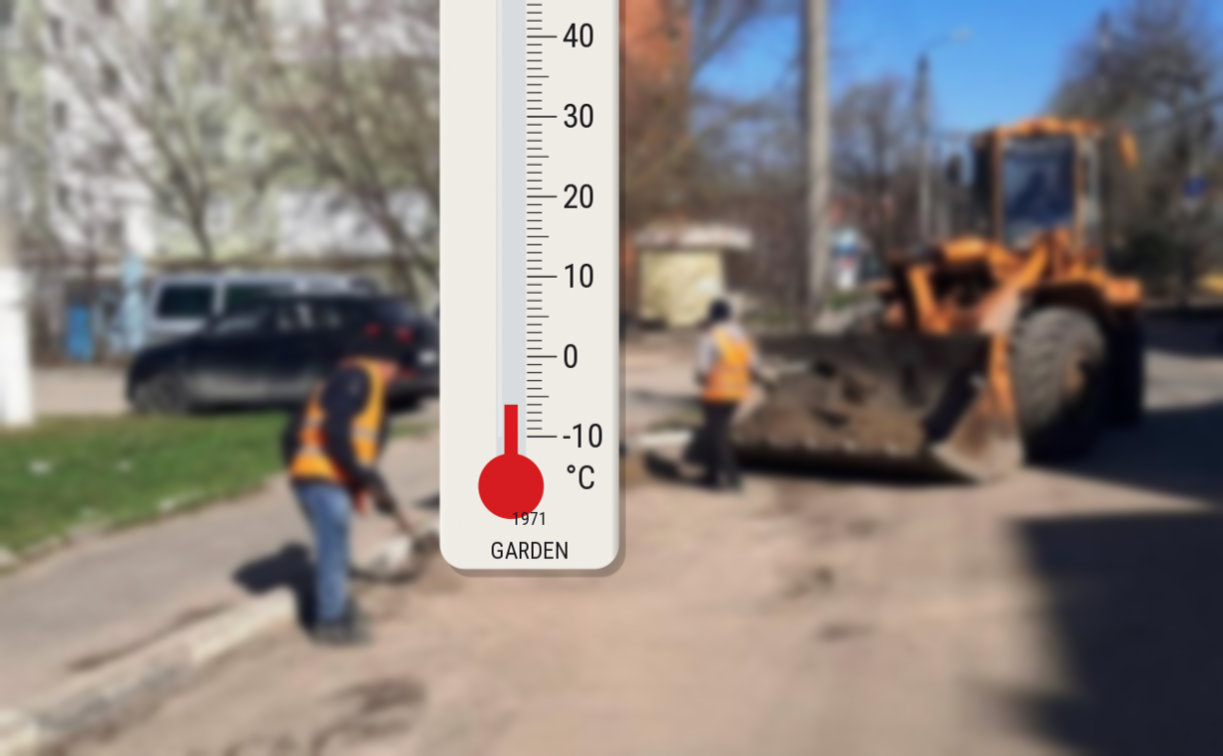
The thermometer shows -6 °C
